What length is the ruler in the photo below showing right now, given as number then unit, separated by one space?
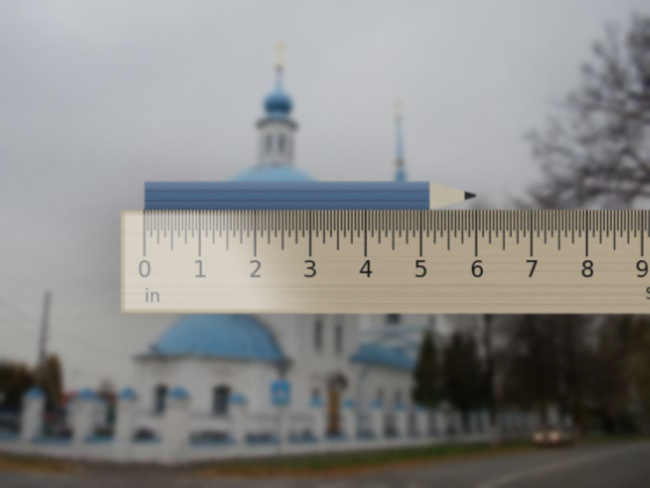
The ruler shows 6 in
